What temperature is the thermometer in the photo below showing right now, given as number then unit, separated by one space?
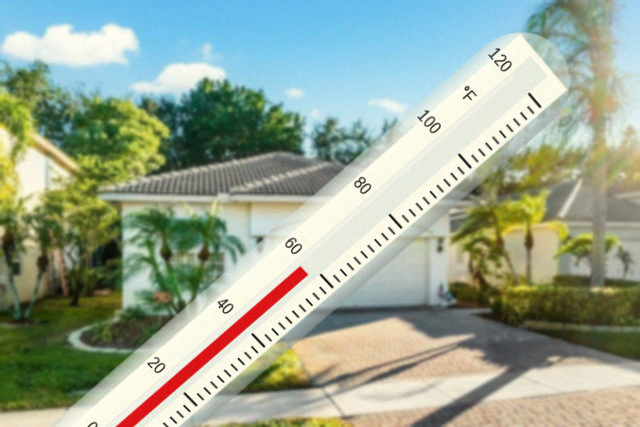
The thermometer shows 58 °F
